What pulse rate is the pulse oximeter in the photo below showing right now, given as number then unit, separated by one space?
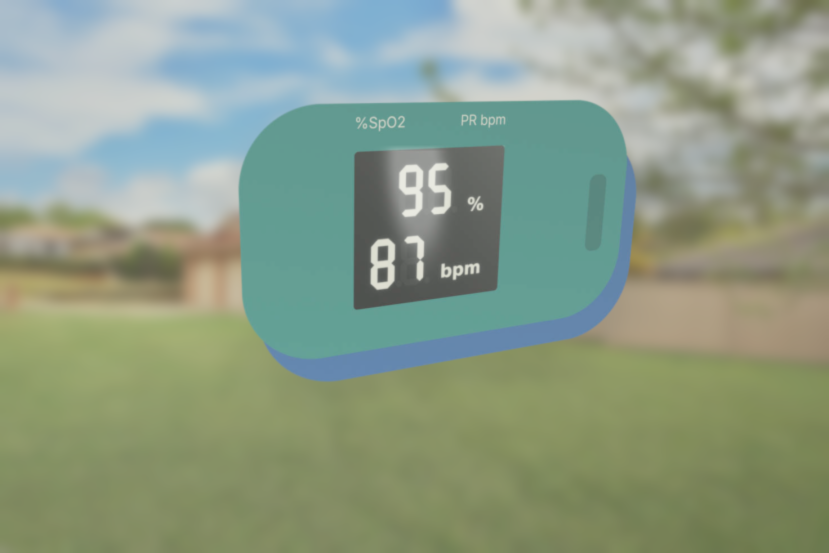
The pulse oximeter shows 87 bpm
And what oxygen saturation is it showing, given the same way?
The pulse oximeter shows 95 %
